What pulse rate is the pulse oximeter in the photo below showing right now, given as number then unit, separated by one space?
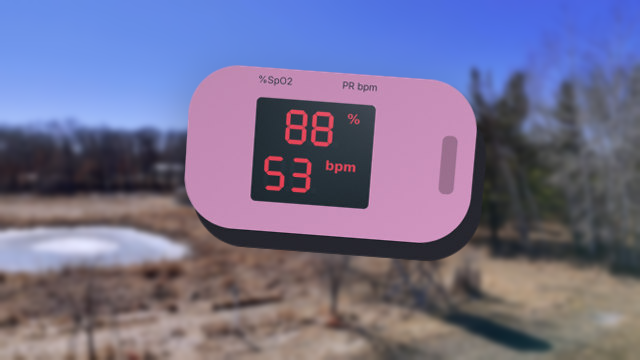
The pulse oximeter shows 53 bpm
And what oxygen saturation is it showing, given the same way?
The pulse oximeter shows 88 %
